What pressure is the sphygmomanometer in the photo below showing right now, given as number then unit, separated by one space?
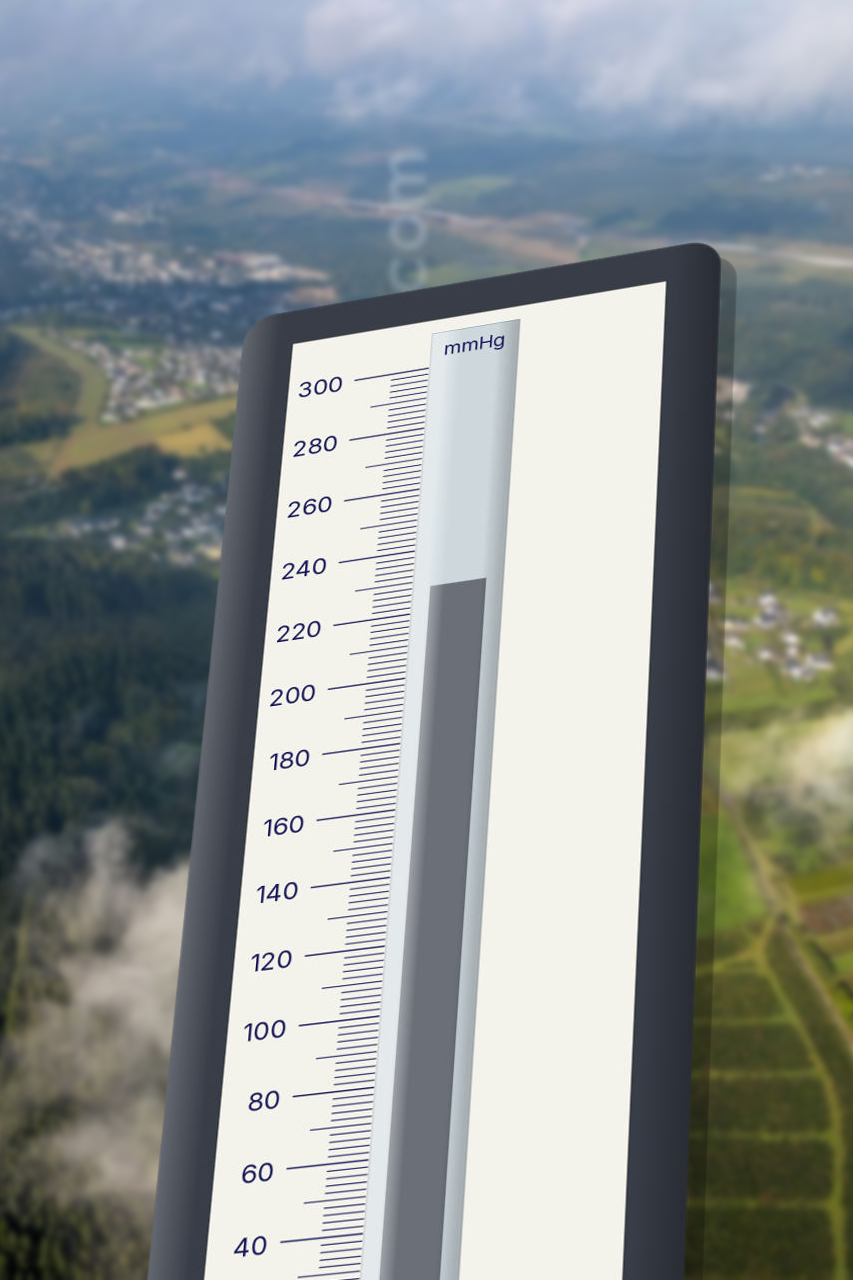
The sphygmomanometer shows 228 mmHg
